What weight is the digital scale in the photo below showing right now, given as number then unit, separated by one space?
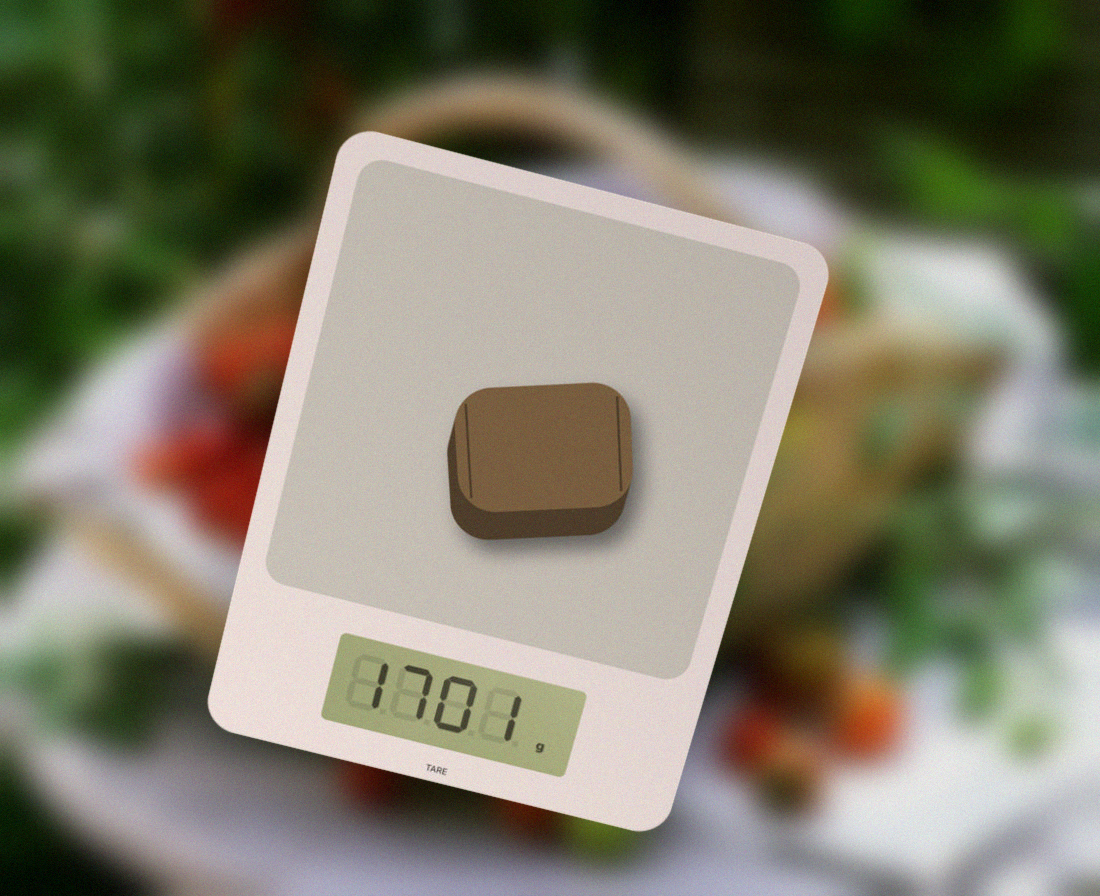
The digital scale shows 1701 g
